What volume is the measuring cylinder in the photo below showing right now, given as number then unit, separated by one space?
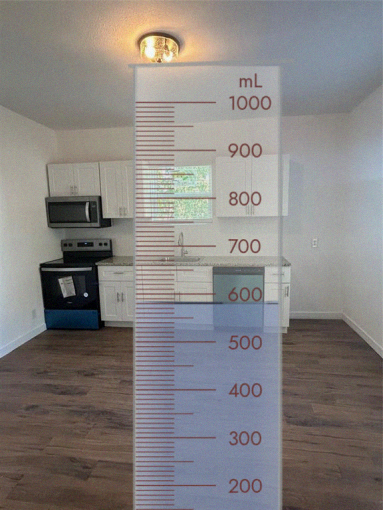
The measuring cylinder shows 580 mL
